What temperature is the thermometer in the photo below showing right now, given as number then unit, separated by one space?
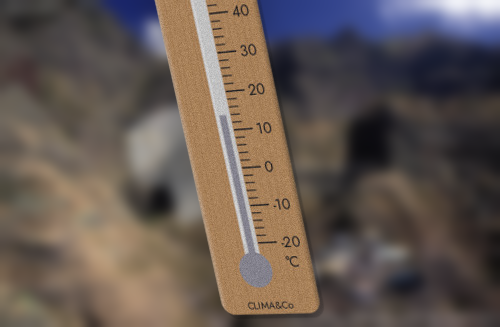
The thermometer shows 14 °C
